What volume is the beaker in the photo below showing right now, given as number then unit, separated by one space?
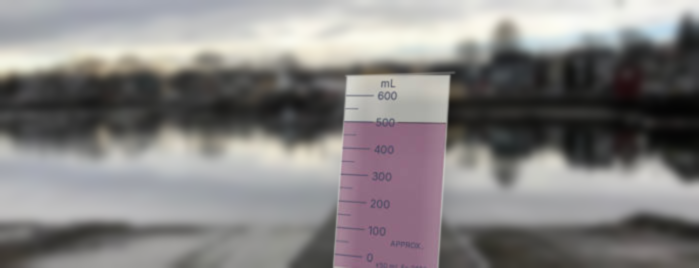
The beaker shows 500 mL
